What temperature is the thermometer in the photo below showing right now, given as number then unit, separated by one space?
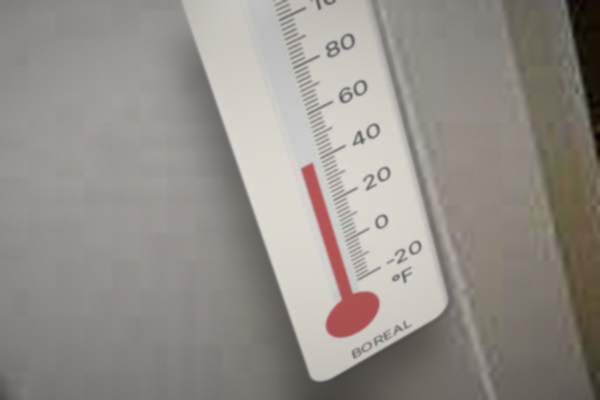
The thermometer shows 40 °F
